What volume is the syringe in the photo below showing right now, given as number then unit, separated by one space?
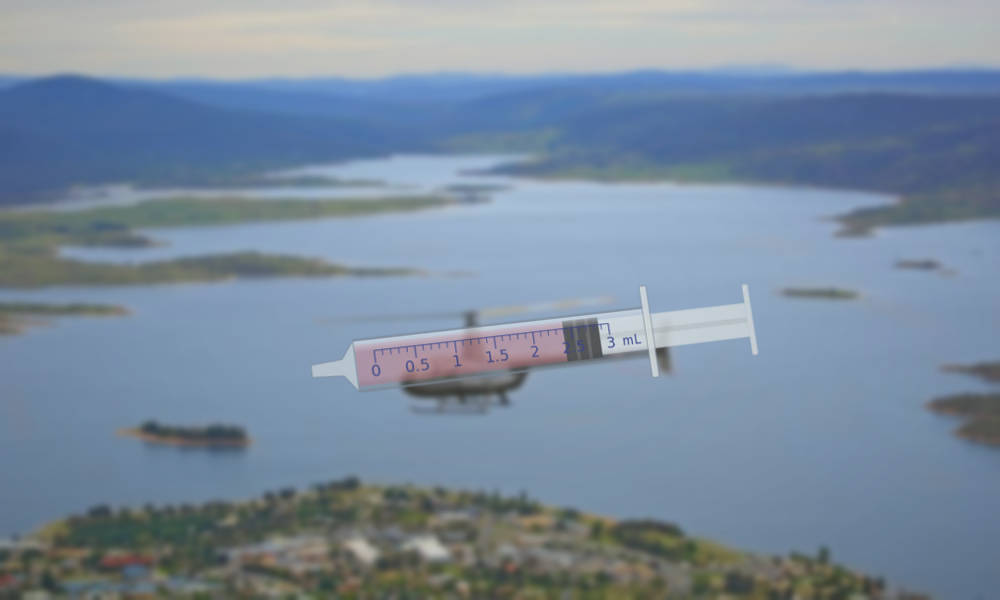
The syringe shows 2.4 mL
